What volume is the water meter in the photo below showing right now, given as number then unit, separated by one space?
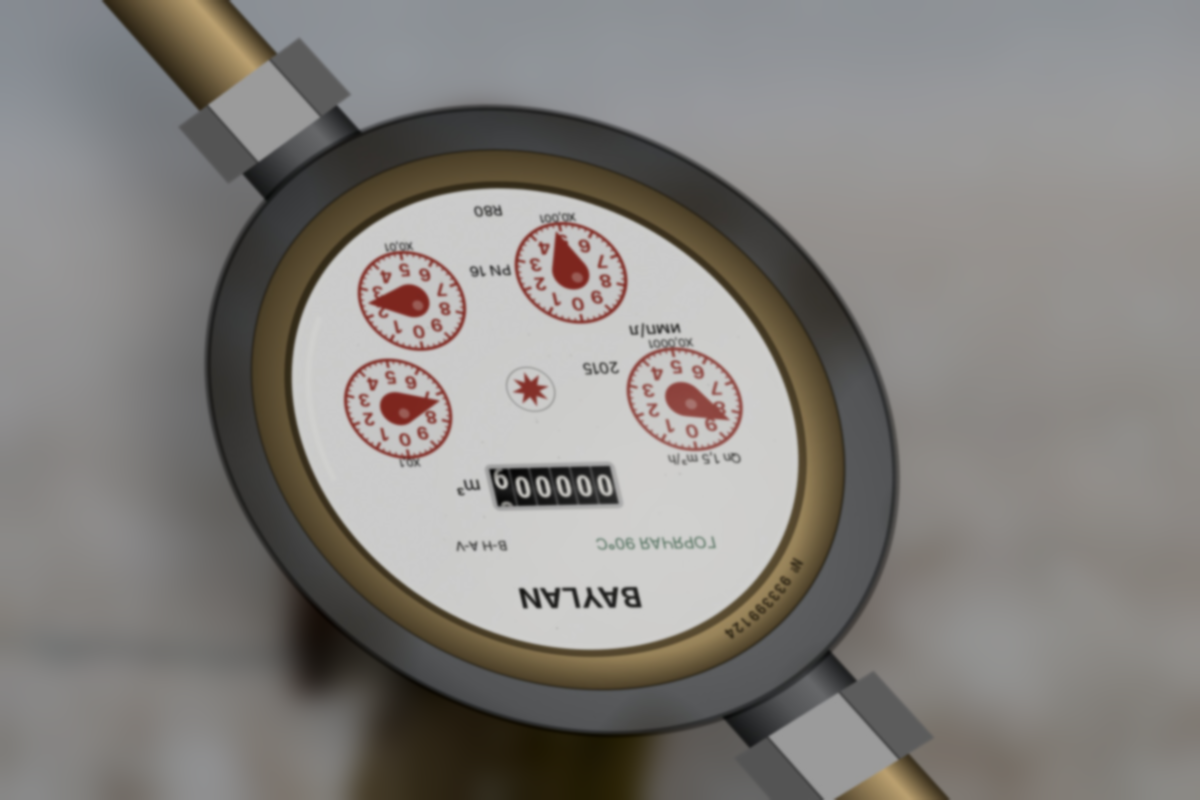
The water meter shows 8.7248 m³
